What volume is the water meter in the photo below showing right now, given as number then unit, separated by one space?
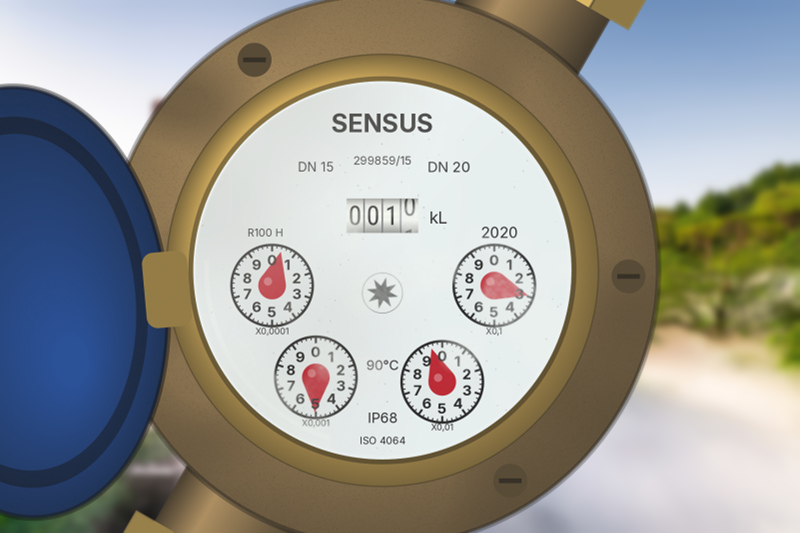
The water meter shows 10.2950 kL
